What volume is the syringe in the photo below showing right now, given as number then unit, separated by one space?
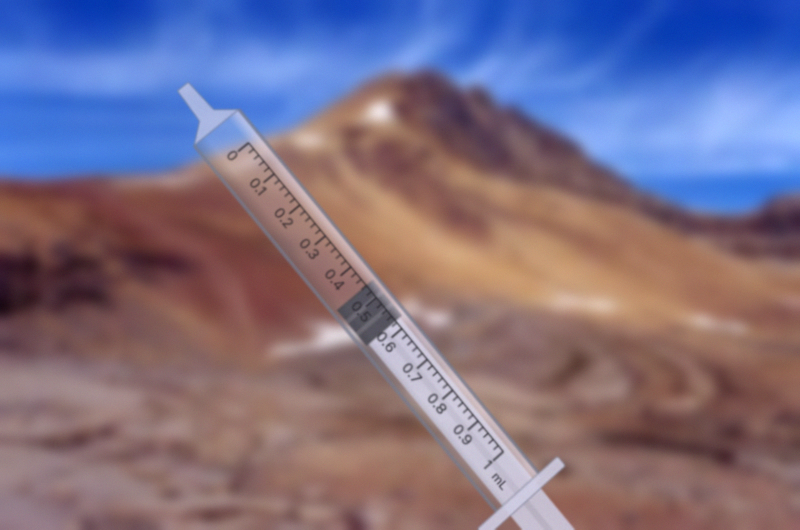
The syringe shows 0.46 mL
